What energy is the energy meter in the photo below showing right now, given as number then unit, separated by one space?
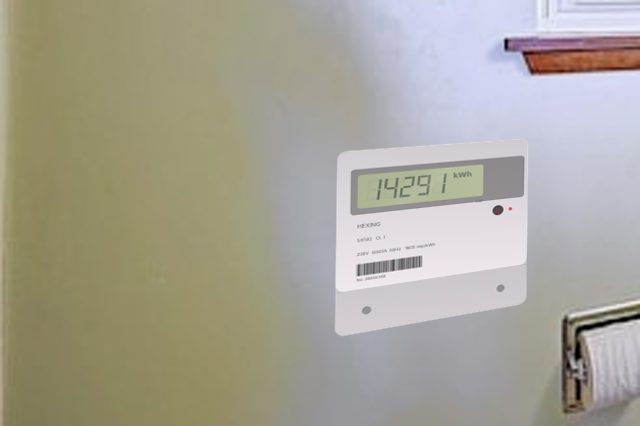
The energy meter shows 14291 kWh
